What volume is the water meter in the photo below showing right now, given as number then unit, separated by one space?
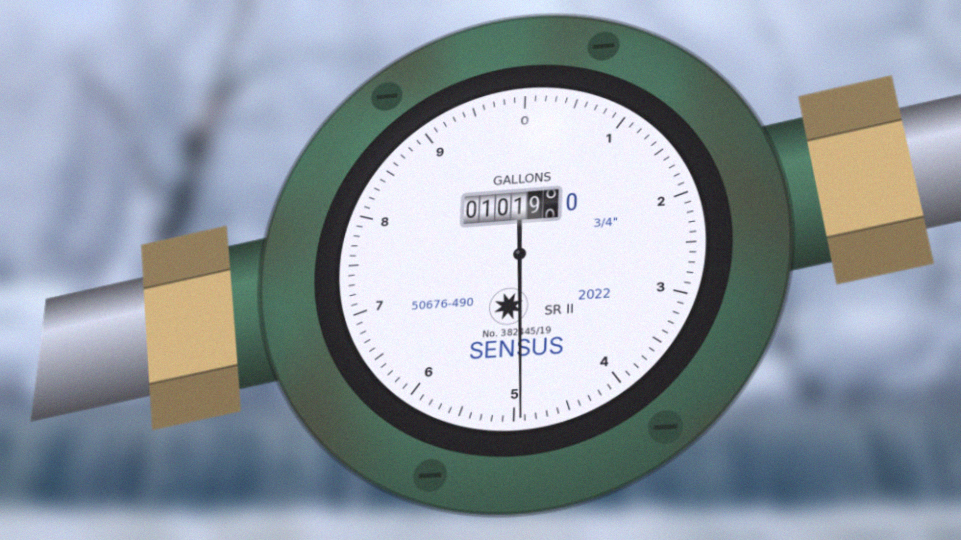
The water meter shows 101984.9 gal
